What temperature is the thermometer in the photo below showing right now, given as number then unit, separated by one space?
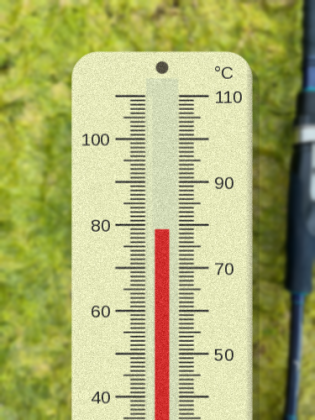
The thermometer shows 79 °C
